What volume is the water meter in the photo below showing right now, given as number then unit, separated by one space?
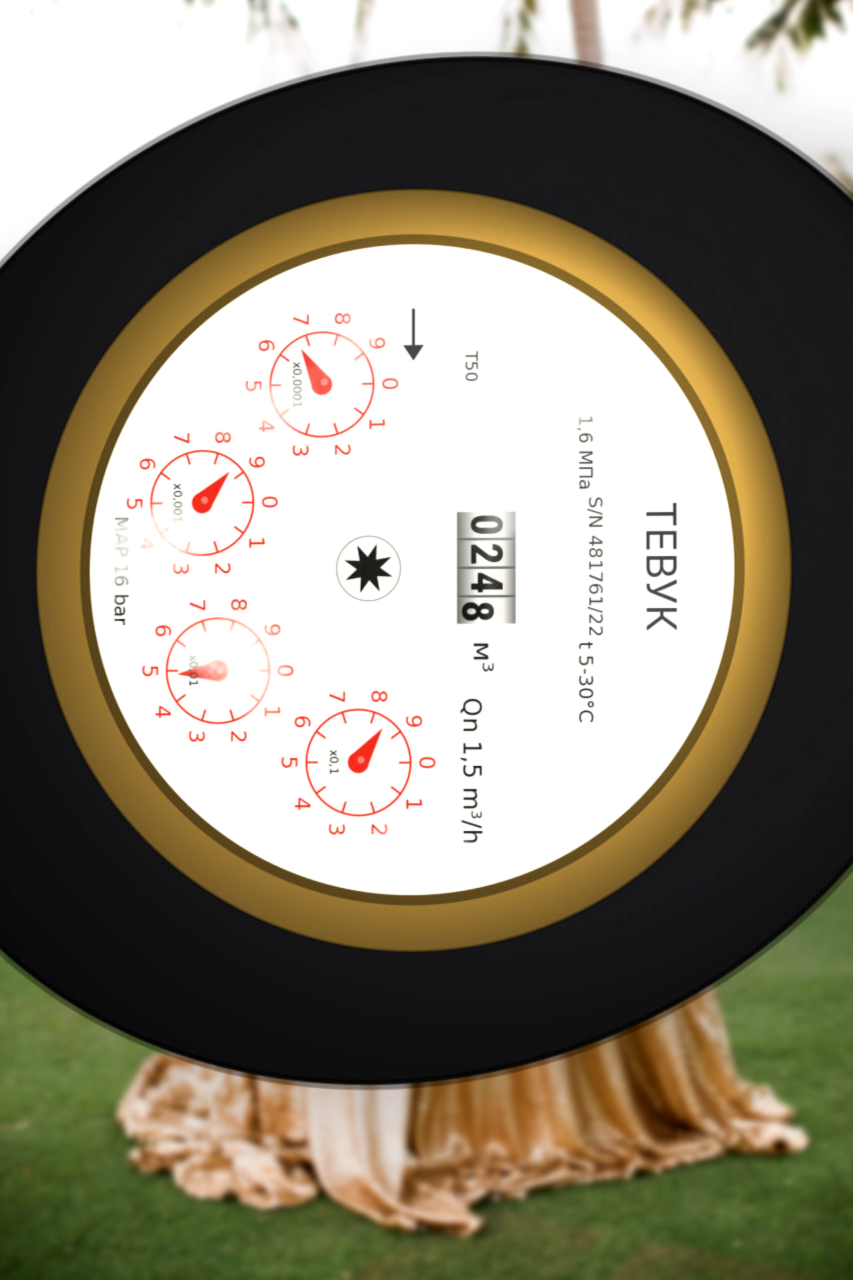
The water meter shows 247.8486 m³
